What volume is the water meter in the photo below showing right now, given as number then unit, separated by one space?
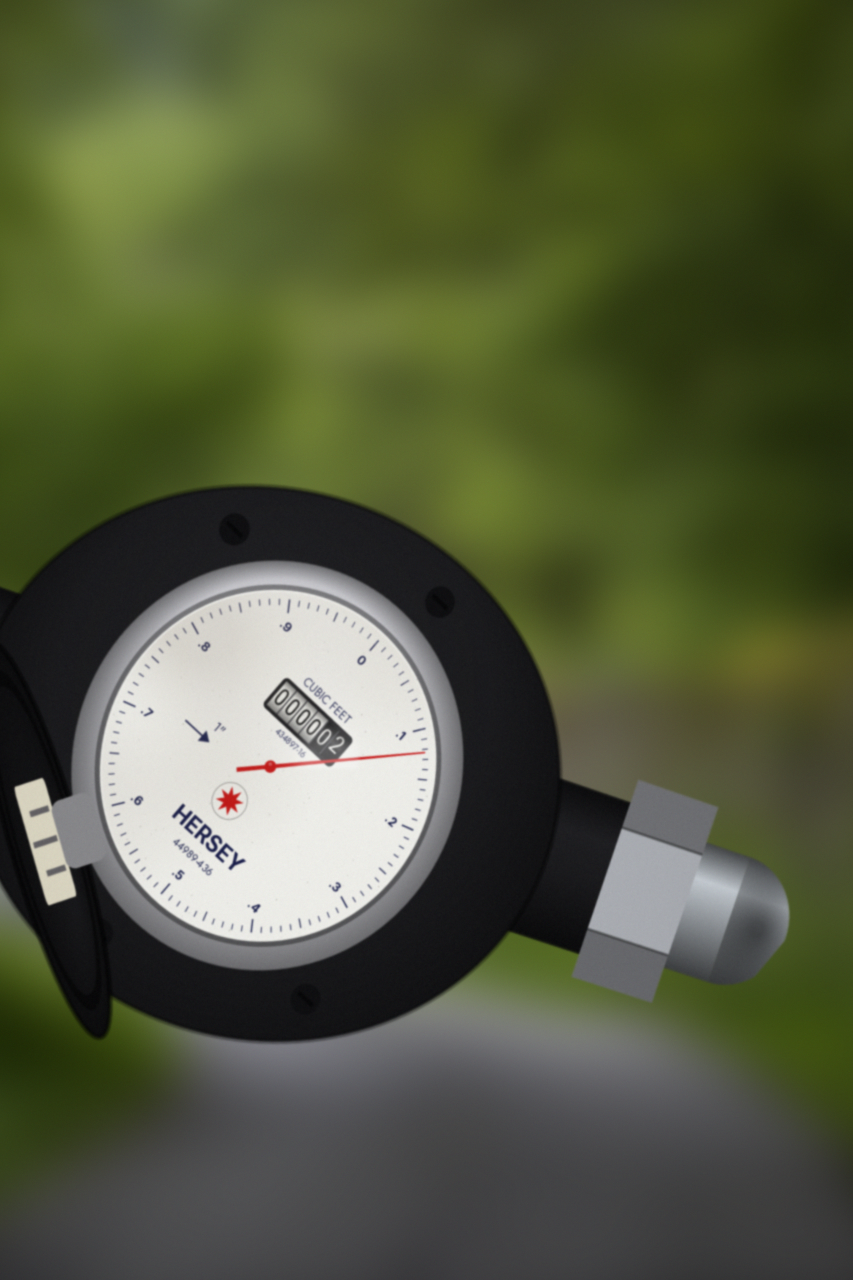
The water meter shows 2.12 ft³
